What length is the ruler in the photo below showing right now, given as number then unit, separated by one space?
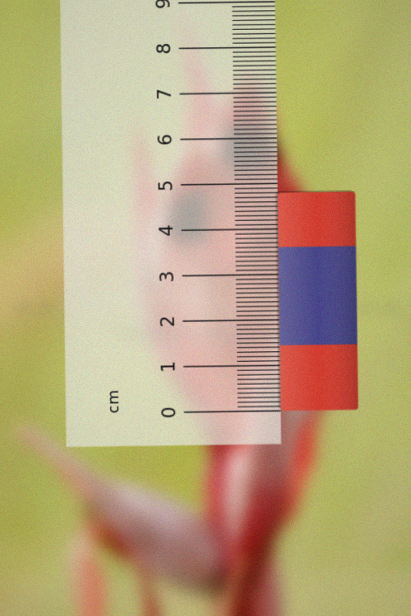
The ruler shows 4.8 cm
